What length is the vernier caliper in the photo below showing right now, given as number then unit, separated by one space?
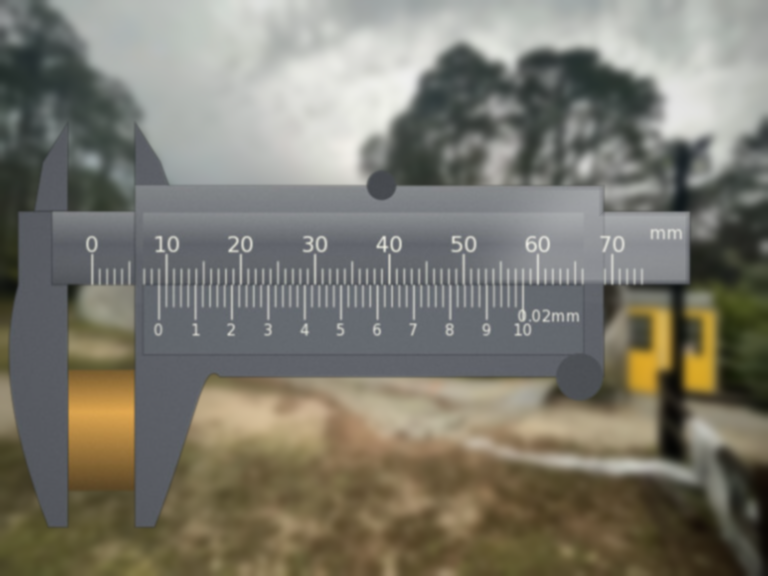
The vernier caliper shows 9.0 mm
